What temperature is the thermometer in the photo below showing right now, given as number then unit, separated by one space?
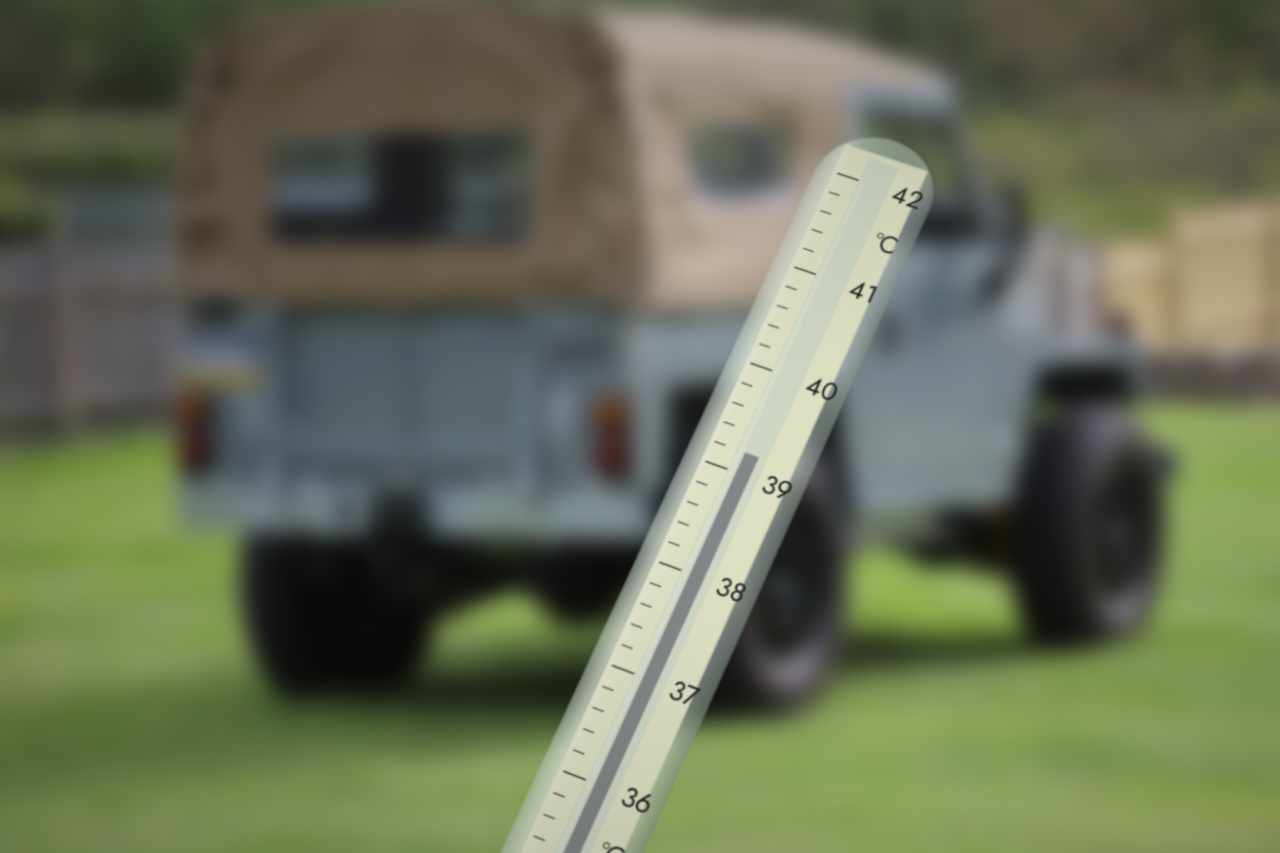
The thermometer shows 39.2 °C
